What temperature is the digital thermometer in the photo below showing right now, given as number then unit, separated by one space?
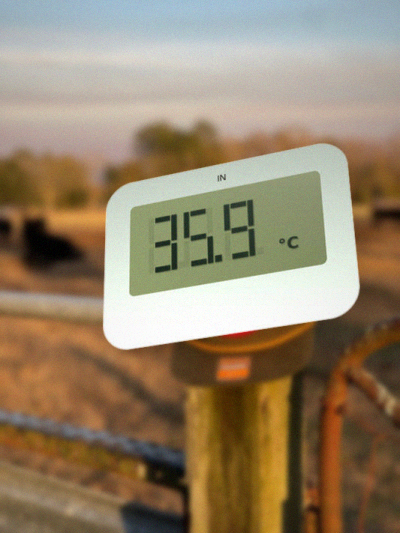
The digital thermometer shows 35.9 °C
